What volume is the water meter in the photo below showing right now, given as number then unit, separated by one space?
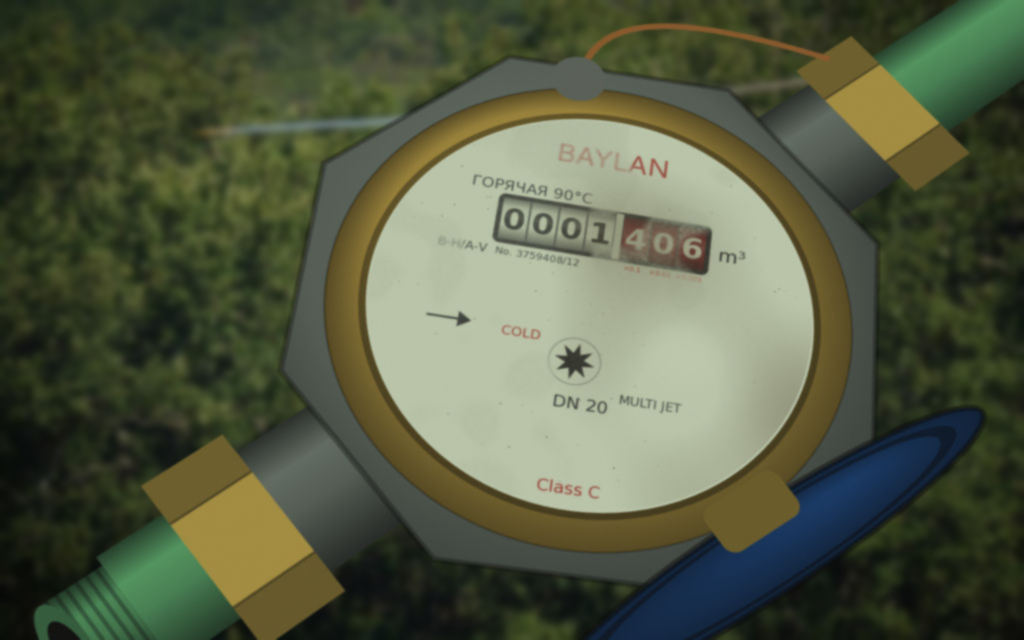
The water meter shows 1.406 m³
